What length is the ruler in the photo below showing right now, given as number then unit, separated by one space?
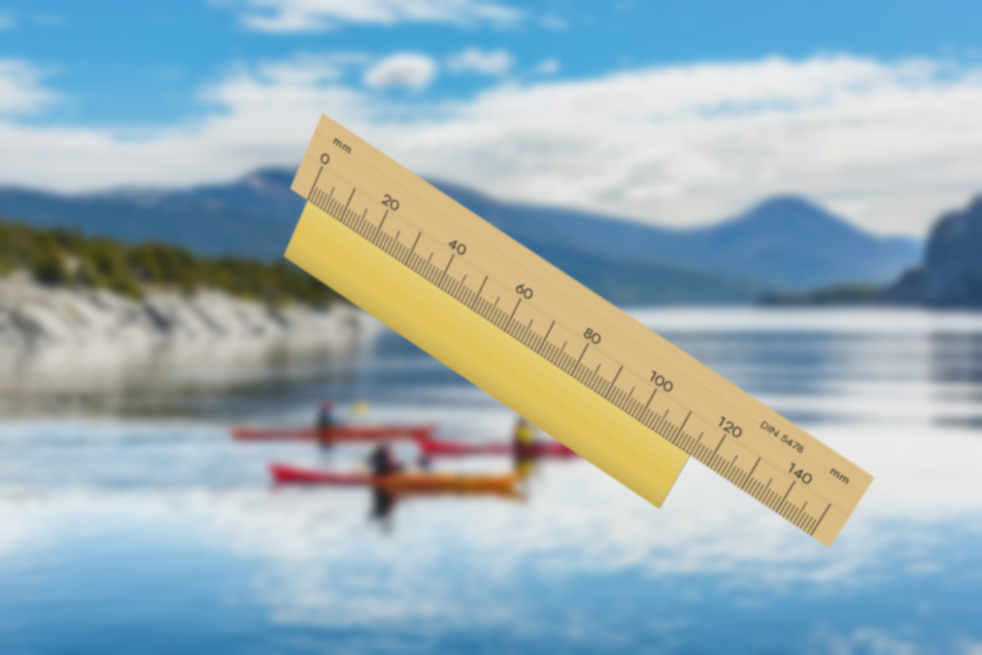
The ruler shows 115 mm
